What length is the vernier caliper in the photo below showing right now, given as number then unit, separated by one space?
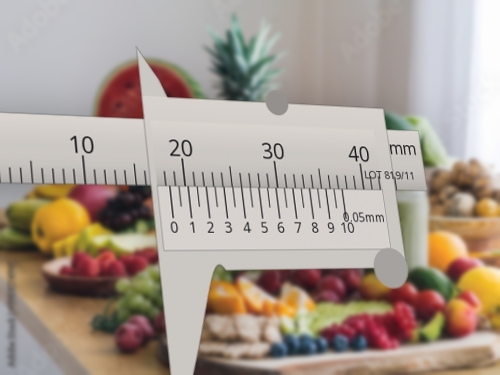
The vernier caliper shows 18.4 mm
